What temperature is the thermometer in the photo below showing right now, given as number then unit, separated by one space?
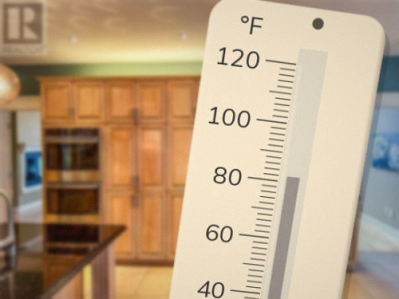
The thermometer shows 82 °F
